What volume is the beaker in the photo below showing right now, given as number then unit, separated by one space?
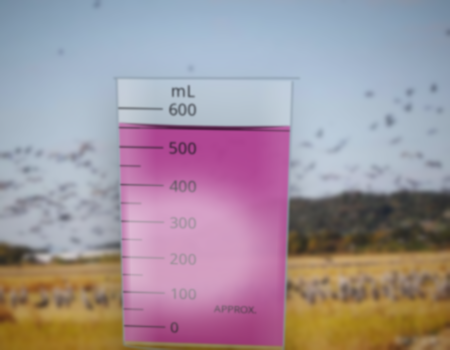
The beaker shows 550 mL
